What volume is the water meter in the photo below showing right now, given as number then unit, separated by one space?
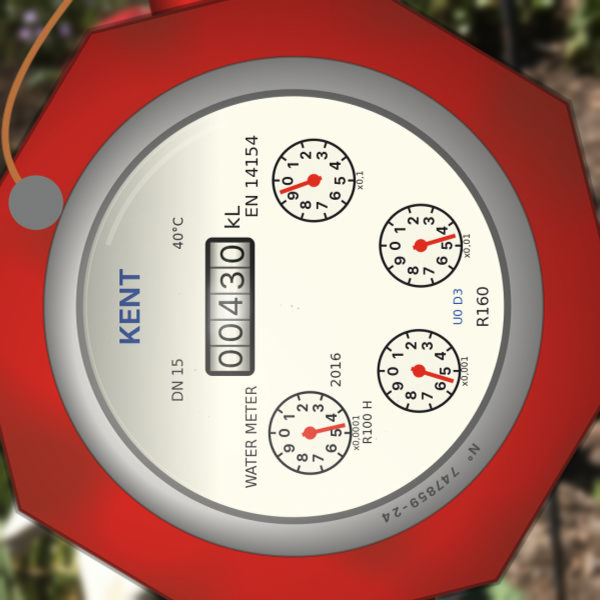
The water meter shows 429.9454 kL
